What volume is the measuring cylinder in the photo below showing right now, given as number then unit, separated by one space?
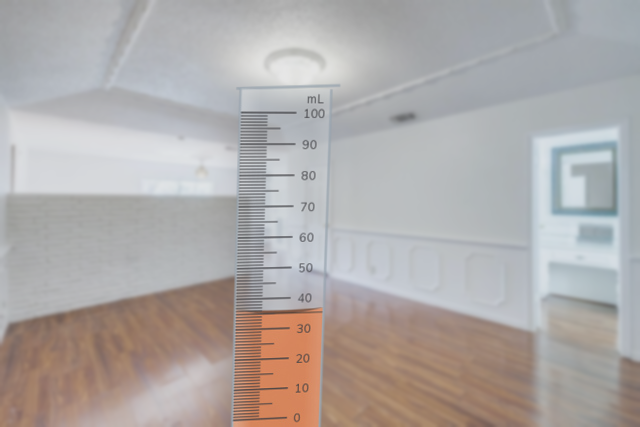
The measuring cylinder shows 35 mL
